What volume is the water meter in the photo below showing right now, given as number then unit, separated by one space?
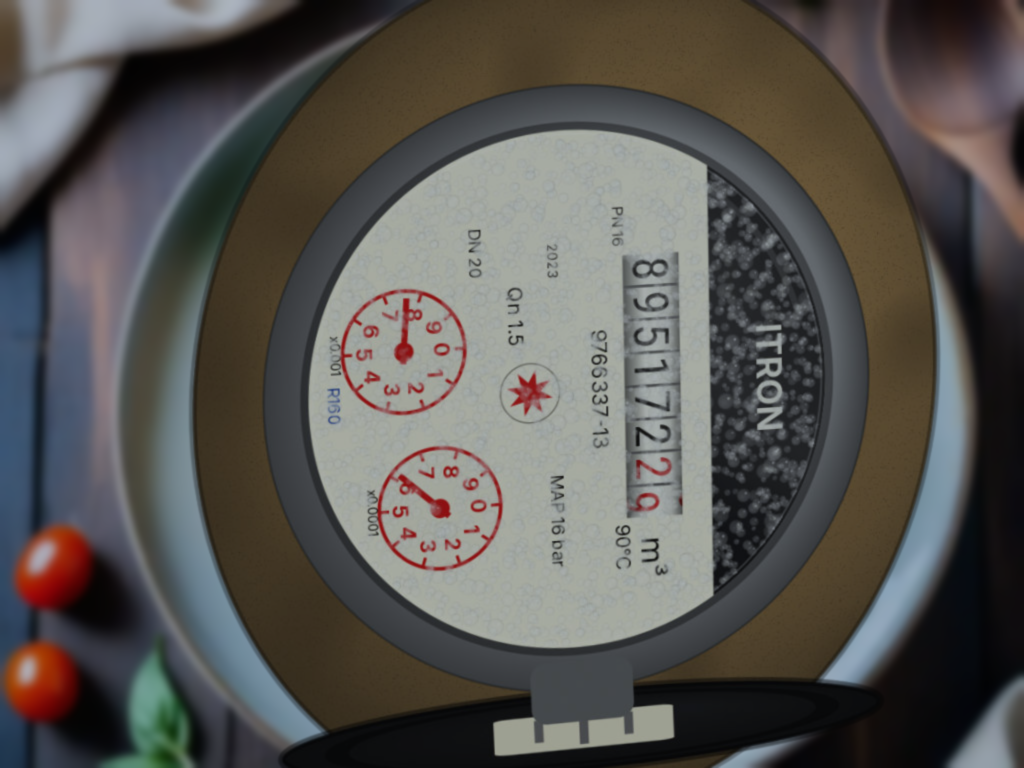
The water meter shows 895172.2876 m³
